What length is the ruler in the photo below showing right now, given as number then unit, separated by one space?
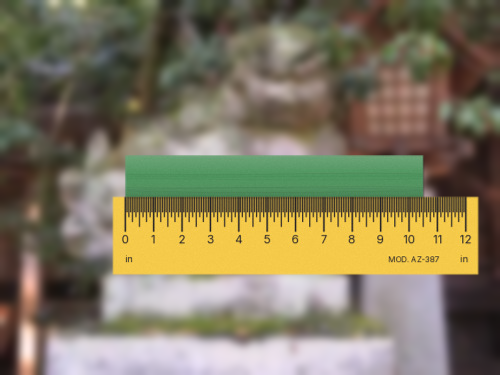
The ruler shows 10.5 in
